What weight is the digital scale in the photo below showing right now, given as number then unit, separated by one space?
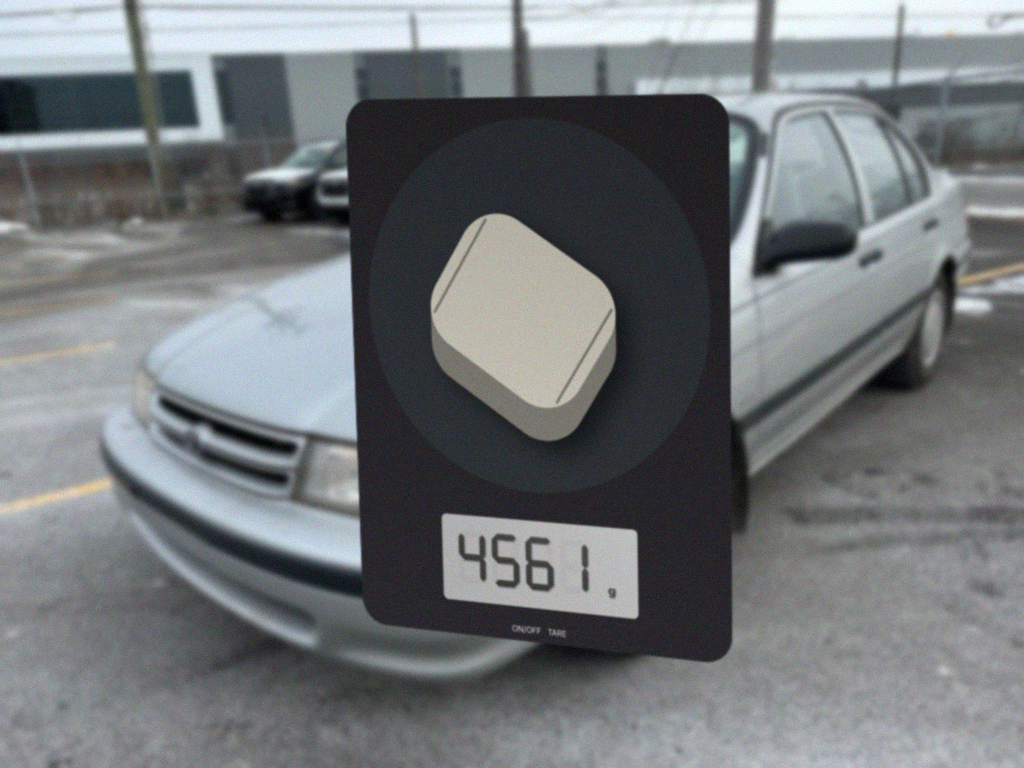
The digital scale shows 4561 g
